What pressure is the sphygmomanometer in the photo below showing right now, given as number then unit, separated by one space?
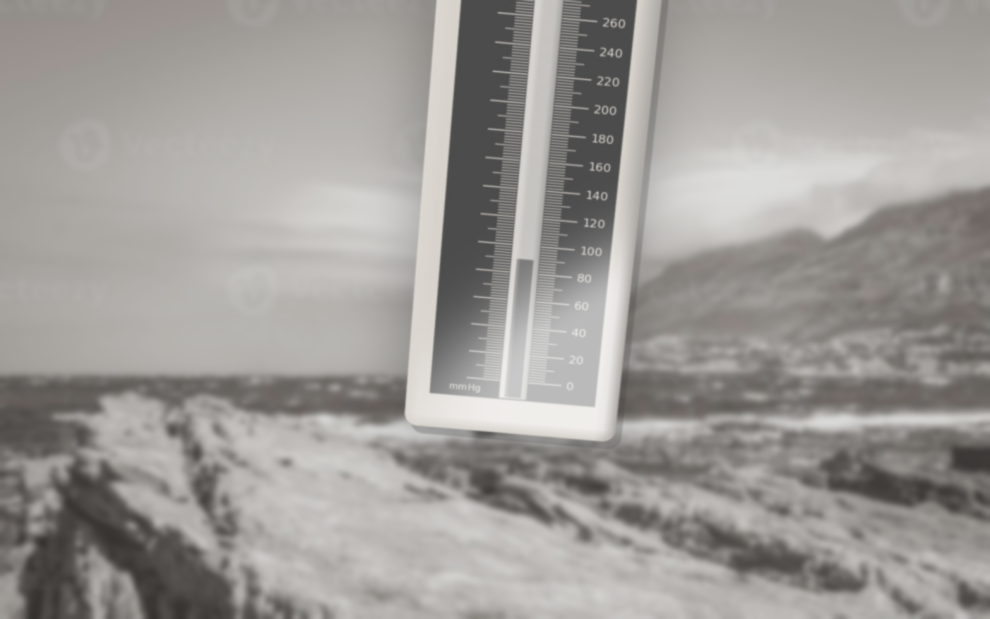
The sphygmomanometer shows 90 mmHg
